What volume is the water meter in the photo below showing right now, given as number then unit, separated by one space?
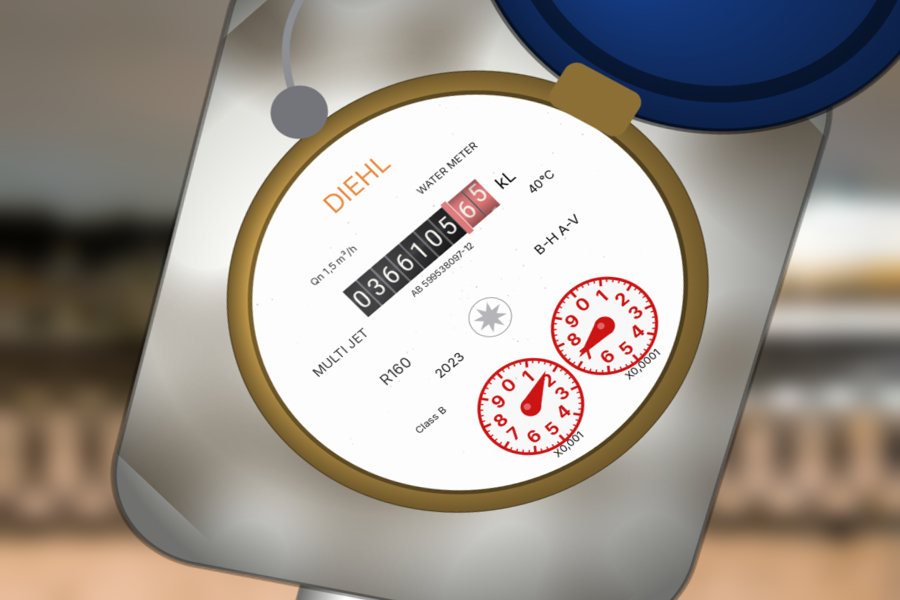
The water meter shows 366105.6517 kL
